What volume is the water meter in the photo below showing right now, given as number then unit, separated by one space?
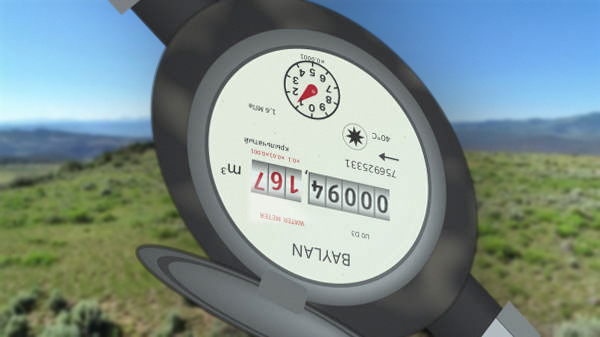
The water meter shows 94.1671 m³
